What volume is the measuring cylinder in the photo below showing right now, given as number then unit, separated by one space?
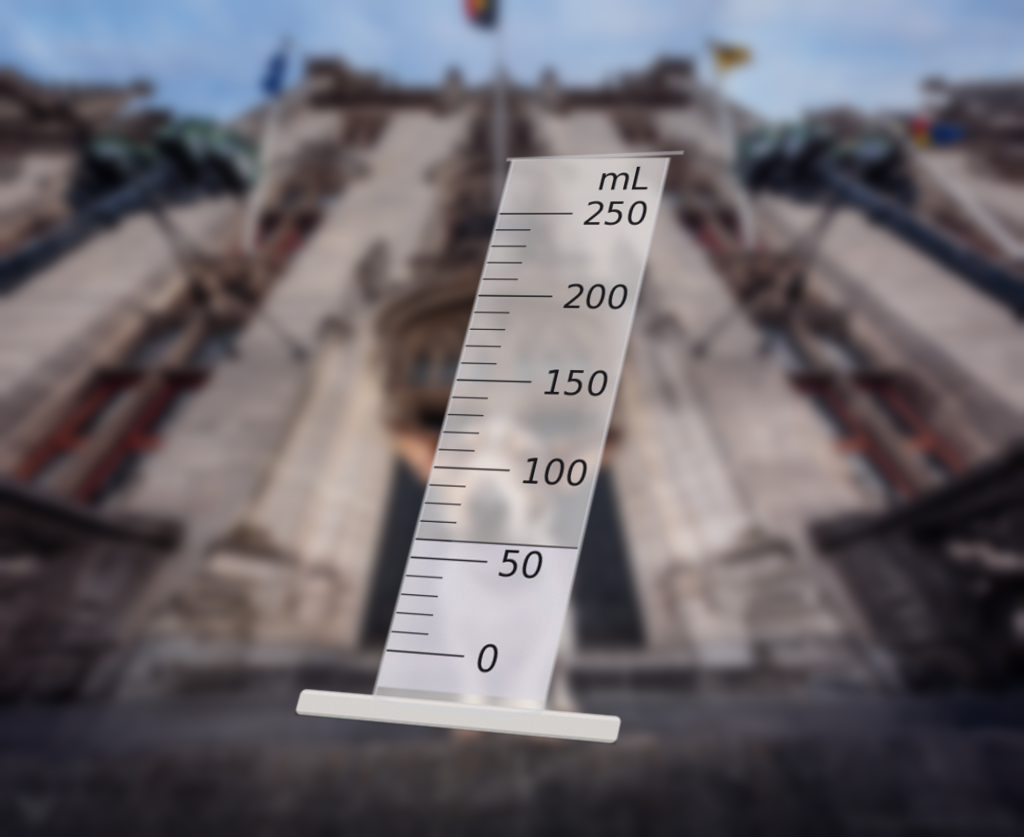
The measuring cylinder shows 60 mL
